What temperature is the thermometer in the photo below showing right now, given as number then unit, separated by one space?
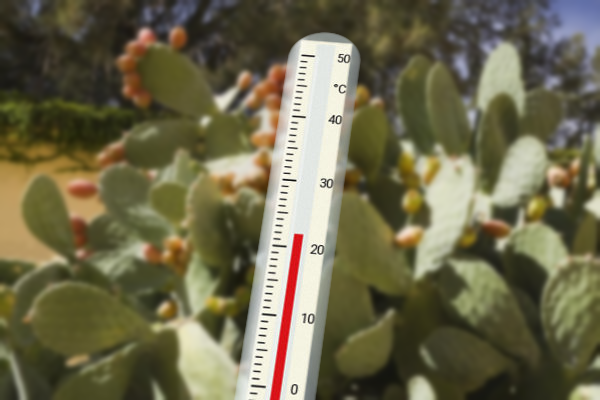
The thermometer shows 22 °C
